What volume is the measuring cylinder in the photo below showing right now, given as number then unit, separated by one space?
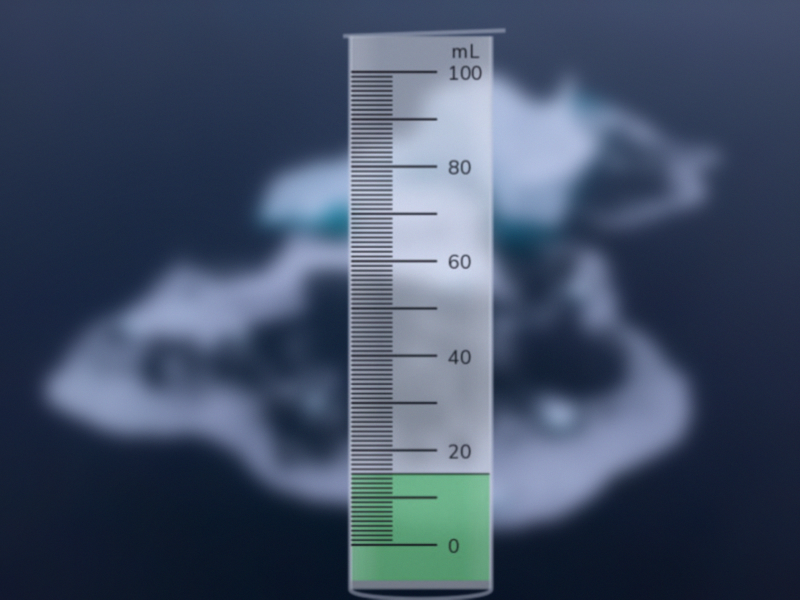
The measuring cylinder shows 15 mL
